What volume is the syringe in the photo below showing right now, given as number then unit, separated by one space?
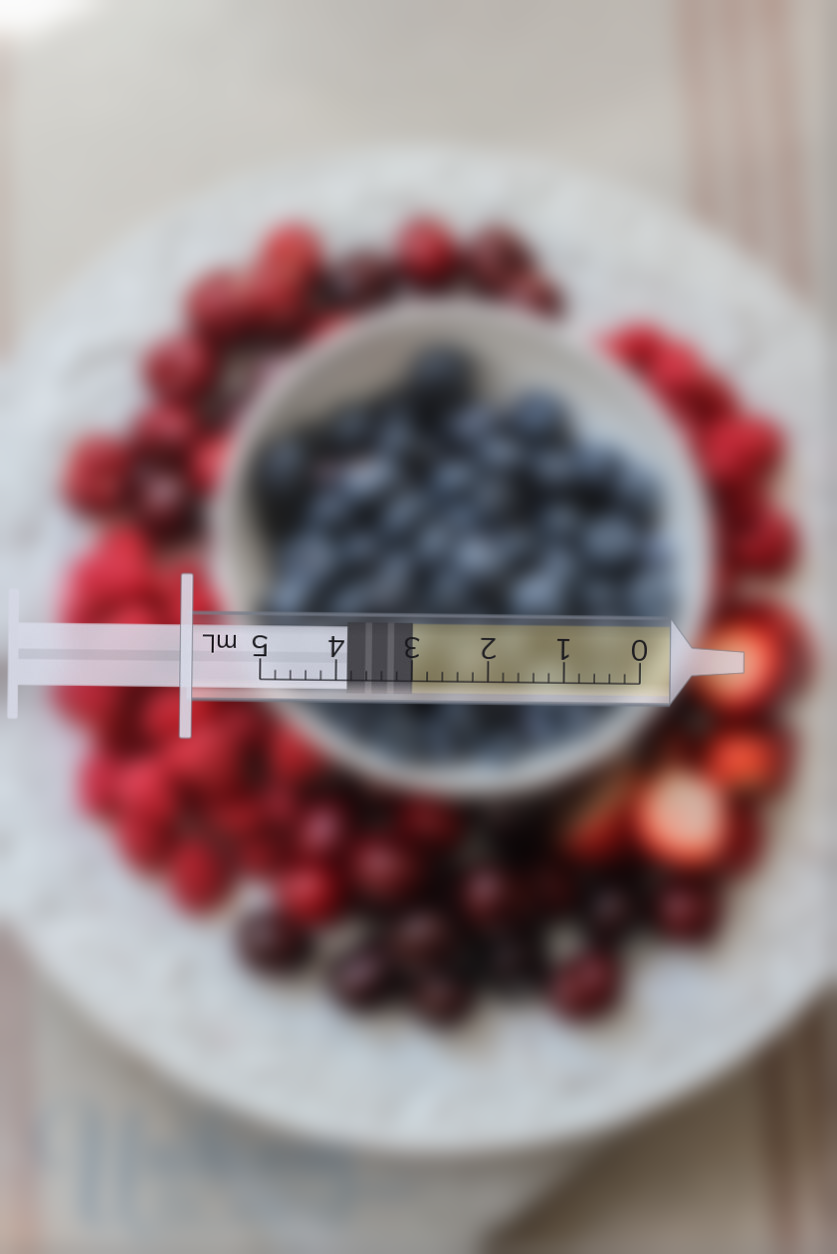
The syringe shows 3 mL
